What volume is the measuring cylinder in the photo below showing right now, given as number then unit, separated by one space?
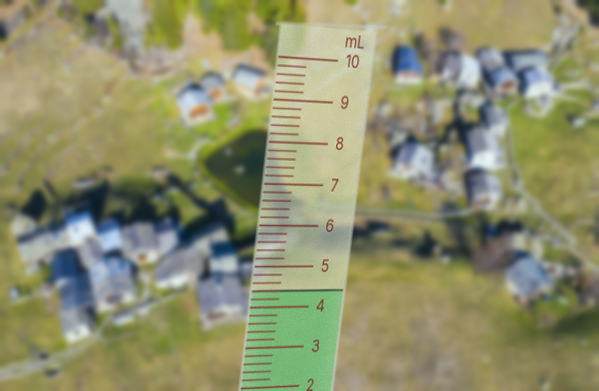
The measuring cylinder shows 4.4 mL
